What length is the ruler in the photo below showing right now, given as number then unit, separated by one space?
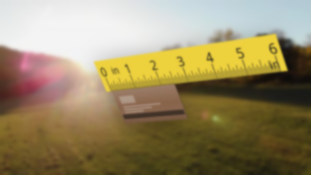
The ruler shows 2.5 in
